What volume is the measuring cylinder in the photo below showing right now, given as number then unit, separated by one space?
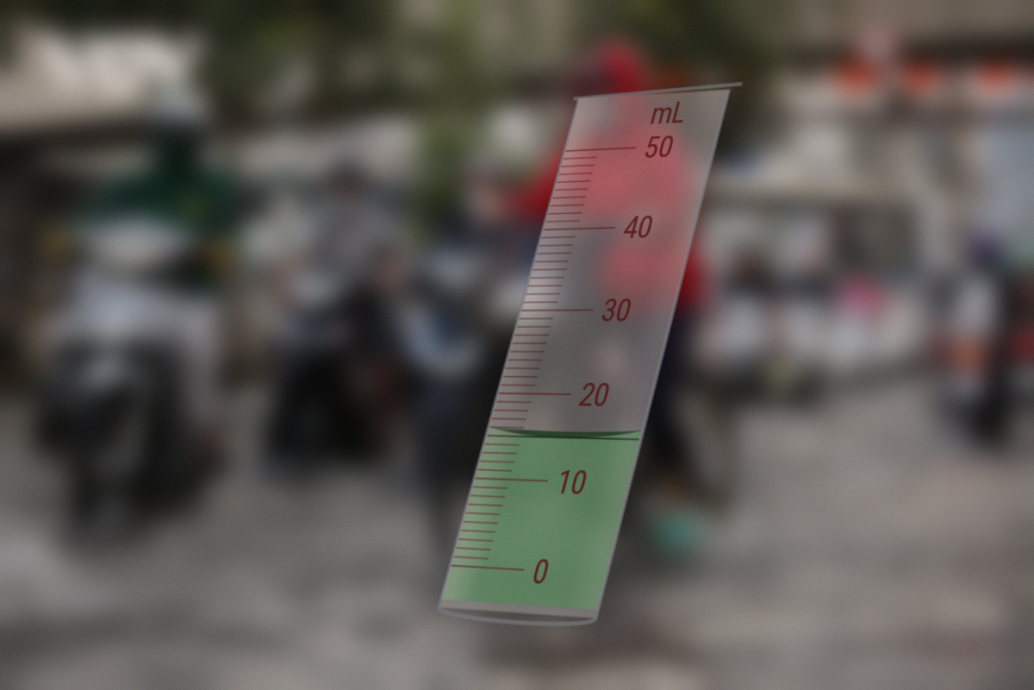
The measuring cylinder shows 15 mL
